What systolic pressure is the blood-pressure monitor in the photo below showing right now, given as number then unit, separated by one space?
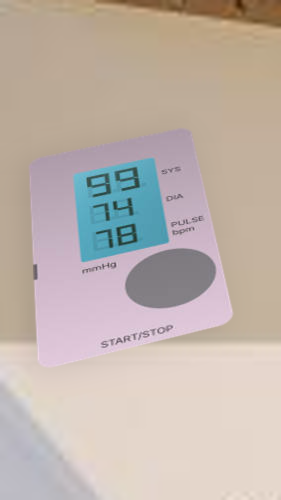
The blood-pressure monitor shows 99 mmHg
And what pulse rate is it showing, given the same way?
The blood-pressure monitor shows 78 bpm
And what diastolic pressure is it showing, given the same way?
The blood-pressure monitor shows 74 mmHg
